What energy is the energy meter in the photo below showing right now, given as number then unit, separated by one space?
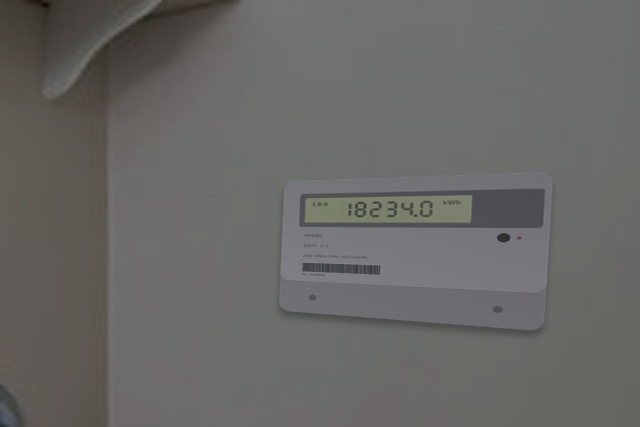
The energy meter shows 18234.0 kWh
